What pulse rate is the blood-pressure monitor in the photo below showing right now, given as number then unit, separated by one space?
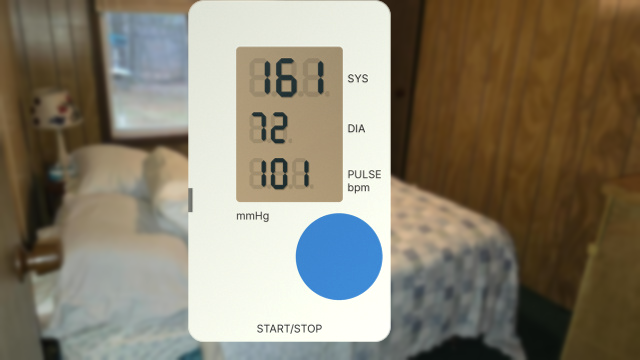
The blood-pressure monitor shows 101 bpm
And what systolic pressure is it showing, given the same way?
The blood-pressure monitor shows 161 mmHg
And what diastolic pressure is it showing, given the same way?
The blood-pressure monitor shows 72 mmHg
